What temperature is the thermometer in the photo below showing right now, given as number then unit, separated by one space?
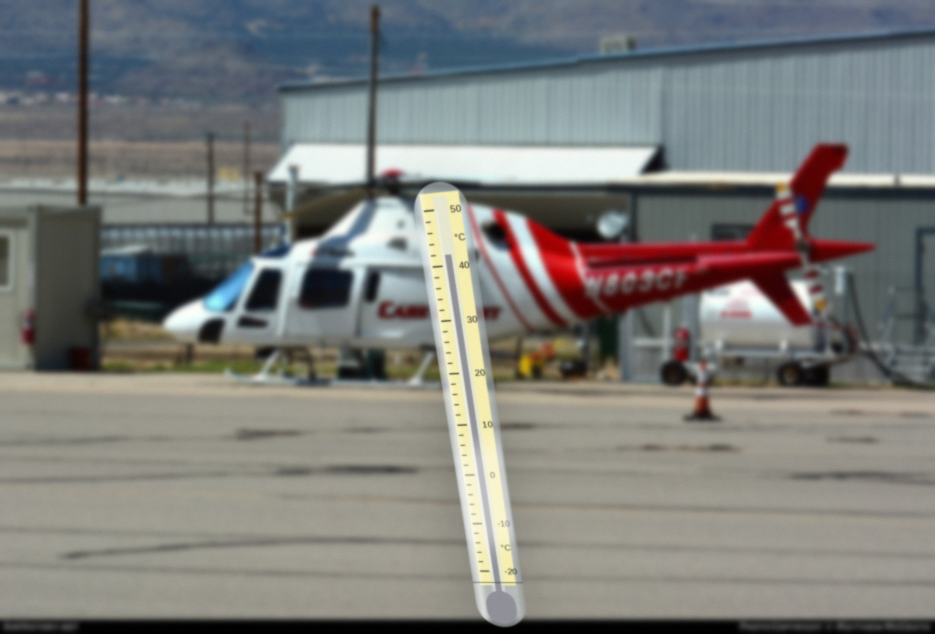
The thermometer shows 42 °C
